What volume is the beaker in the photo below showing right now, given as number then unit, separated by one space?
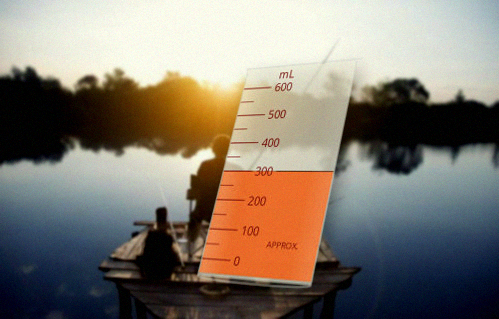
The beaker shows 300 mL
